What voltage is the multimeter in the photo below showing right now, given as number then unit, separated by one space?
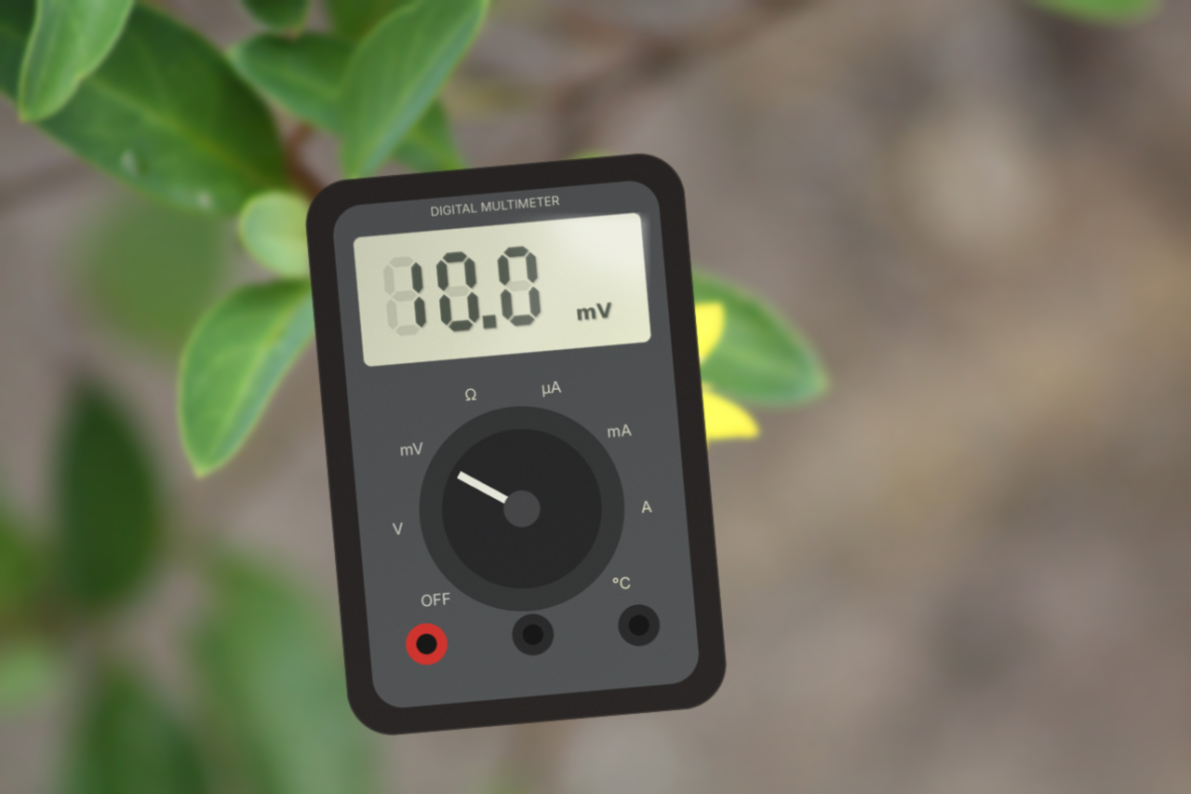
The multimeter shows 10.0 mV
